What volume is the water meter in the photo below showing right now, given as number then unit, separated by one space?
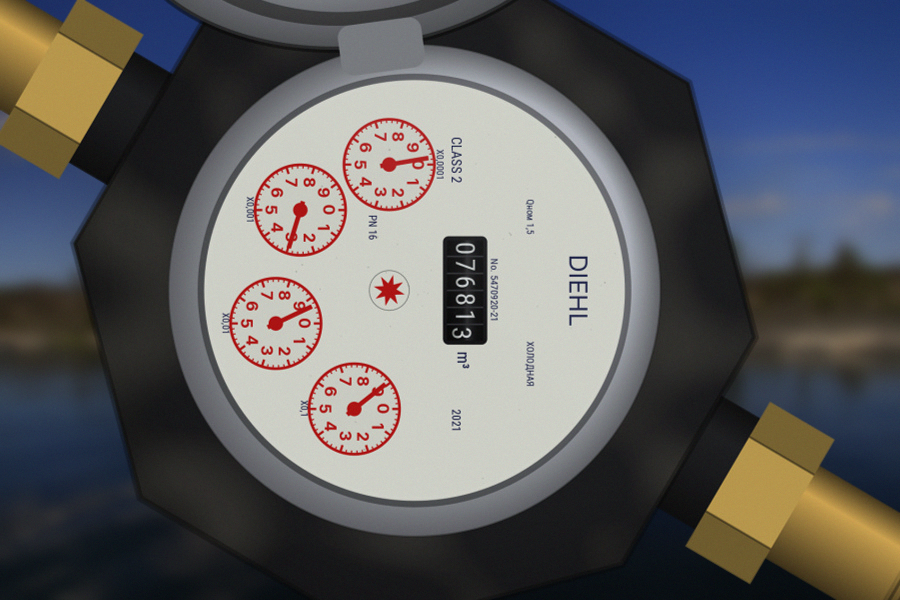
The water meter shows 76812.8929 m³
